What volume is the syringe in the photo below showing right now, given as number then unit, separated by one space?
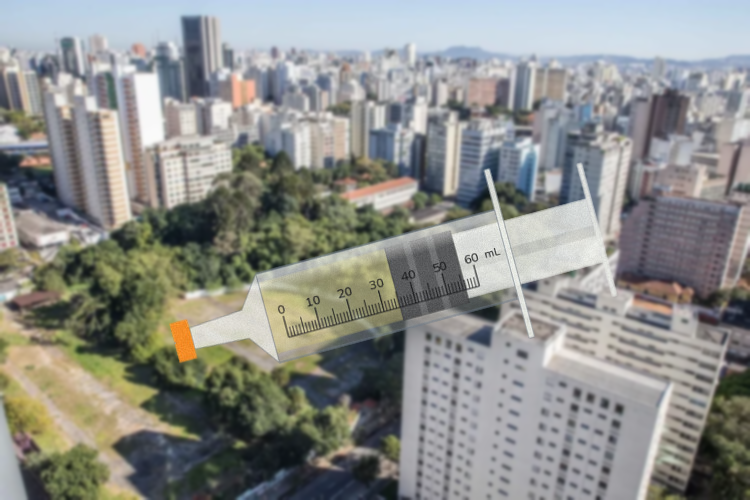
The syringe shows 35 mL
